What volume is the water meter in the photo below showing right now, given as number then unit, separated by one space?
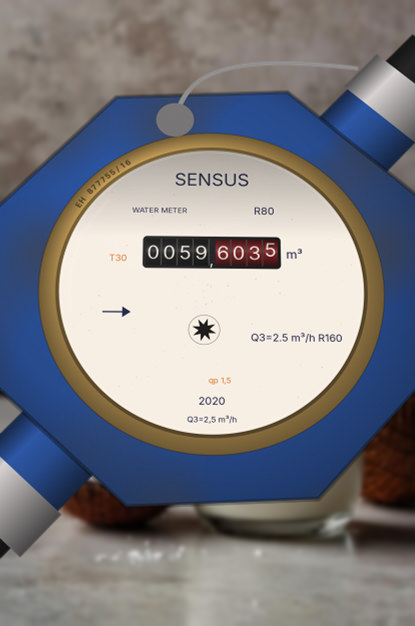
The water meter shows 59.6035 m³
